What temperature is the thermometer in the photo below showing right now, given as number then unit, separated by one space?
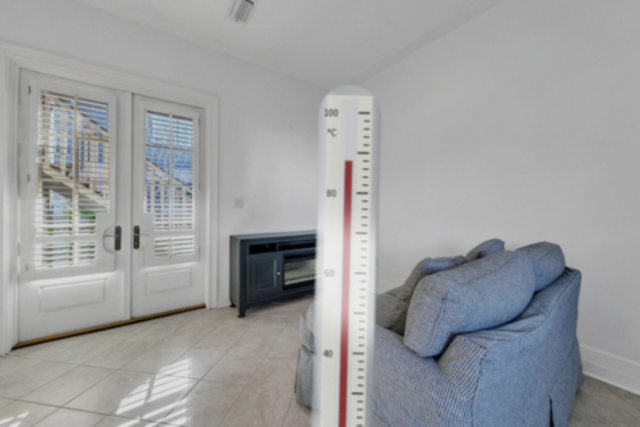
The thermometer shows 88 °C
